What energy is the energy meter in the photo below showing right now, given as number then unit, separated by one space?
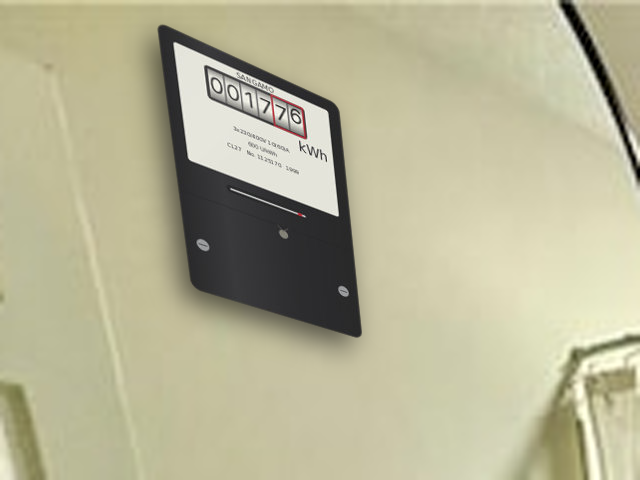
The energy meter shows 17.76 kWh
